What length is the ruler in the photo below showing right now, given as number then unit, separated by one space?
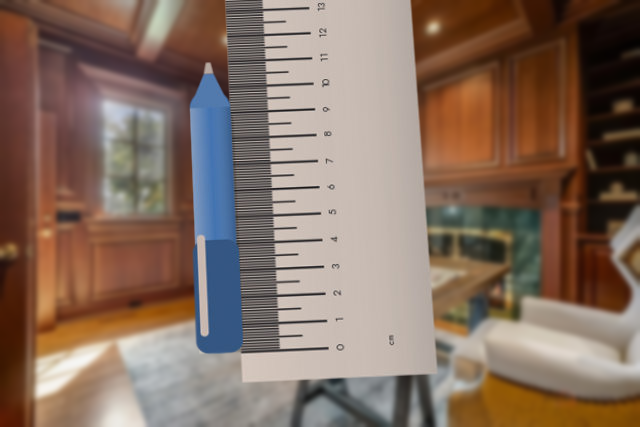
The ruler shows 11 cm
